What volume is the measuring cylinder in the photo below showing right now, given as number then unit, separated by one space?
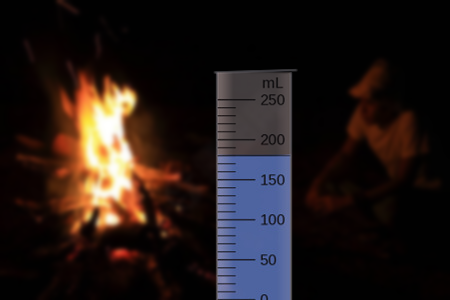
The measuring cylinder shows 180 mL
